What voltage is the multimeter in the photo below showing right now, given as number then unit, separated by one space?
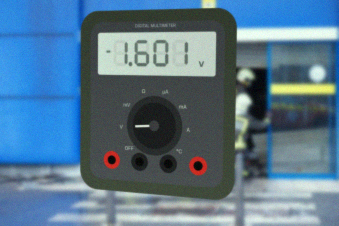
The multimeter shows -1.601 V
